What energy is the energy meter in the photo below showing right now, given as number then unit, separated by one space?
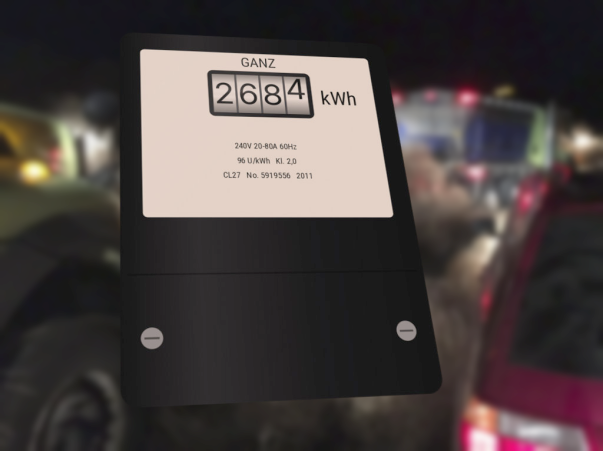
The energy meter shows 2684 kWh
